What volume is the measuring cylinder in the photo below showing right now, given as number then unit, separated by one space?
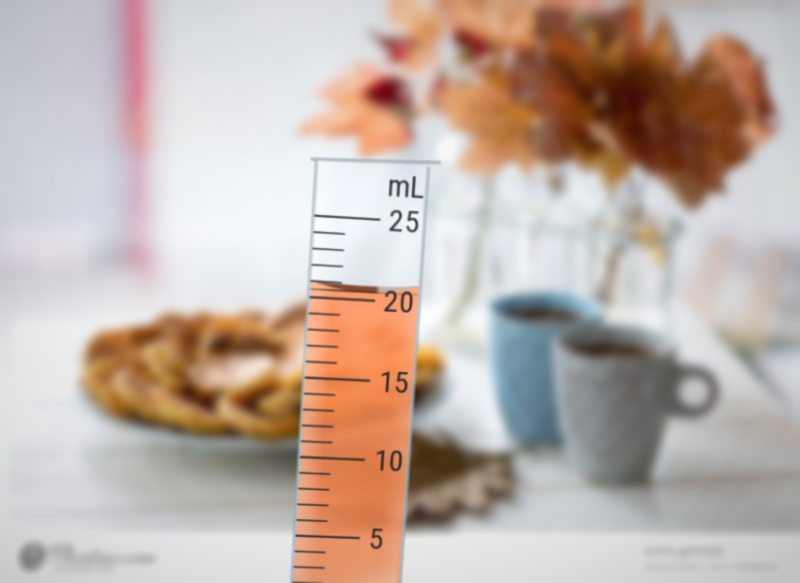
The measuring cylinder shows 20.5 mL
